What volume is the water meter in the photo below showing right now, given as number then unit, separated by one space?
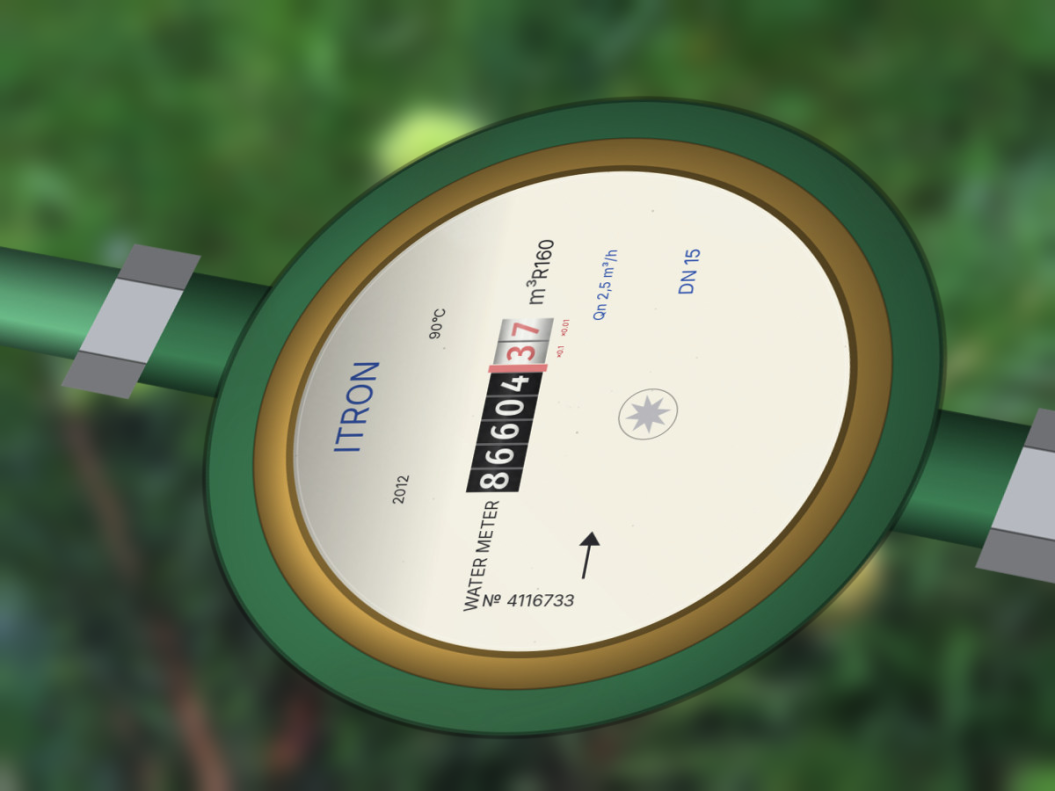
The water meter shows 86604.37 m³
